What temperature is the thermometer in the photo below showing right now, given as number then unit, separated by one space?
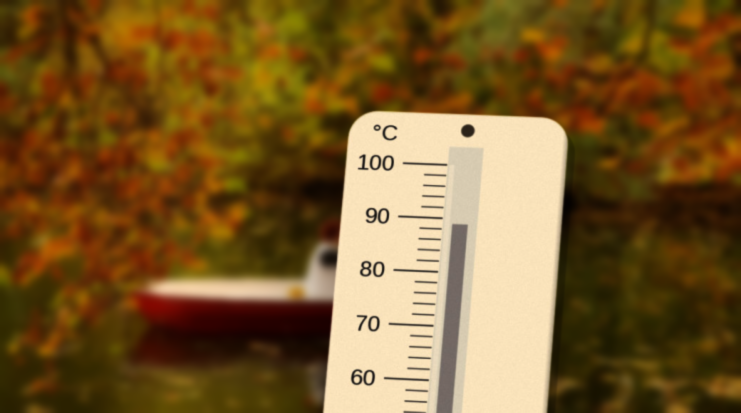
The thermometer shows 89 °C
